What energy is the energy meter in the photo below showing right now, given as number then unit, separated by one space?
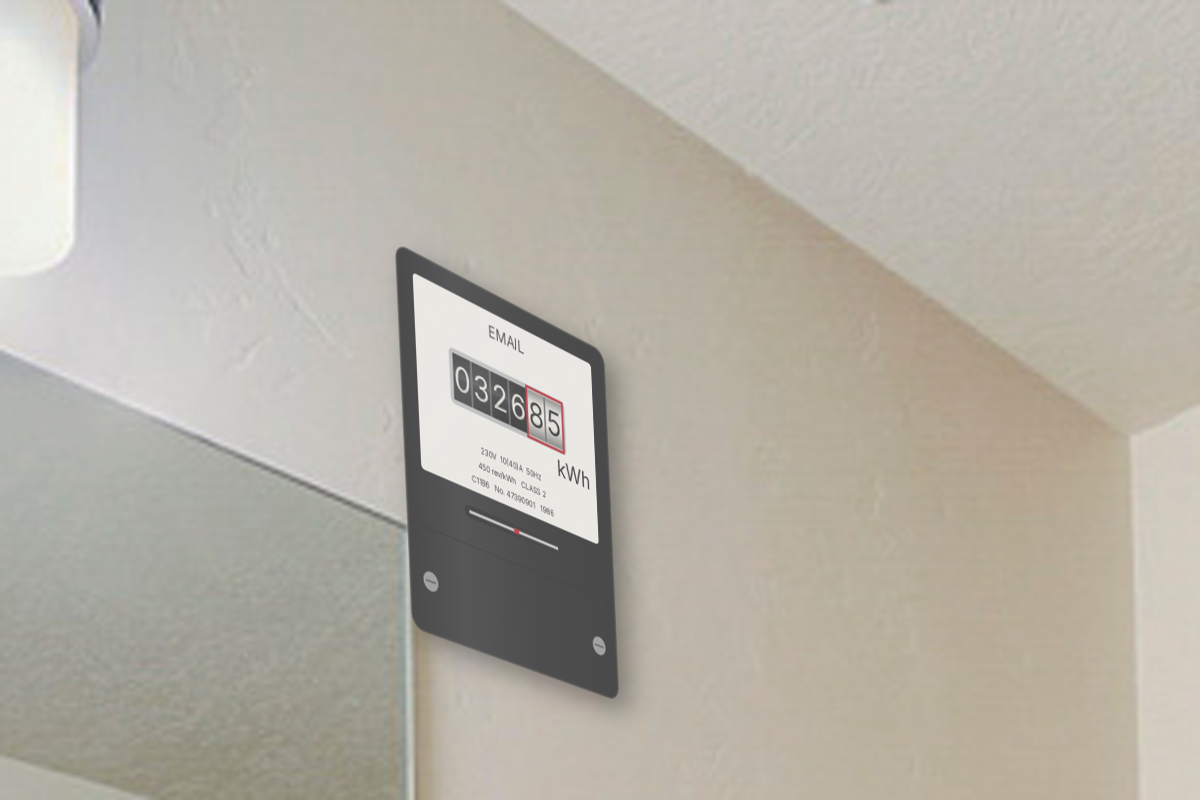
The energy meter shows 326.85 kWh
